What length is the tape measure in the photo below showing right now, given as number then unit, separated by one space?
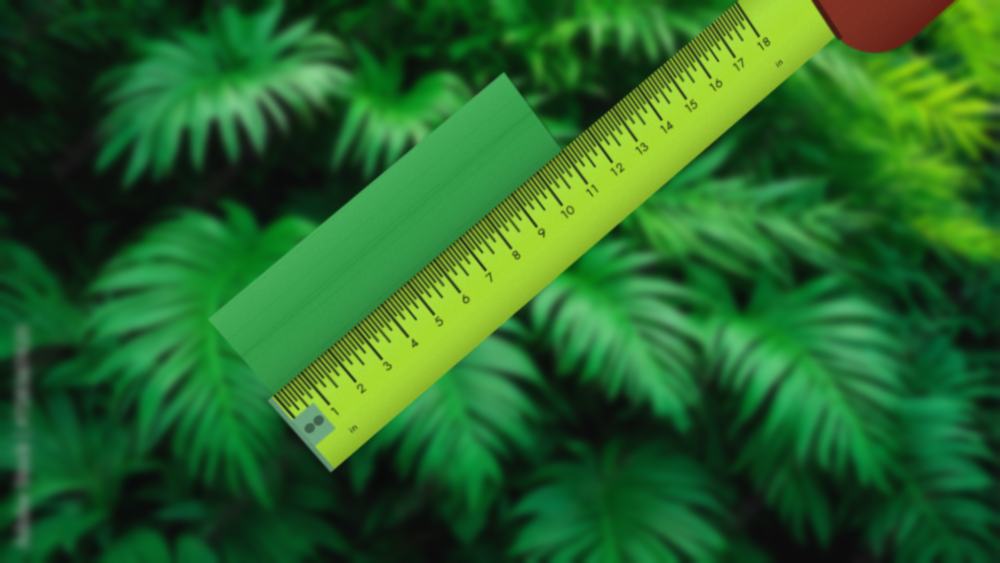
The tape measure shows 11 in
